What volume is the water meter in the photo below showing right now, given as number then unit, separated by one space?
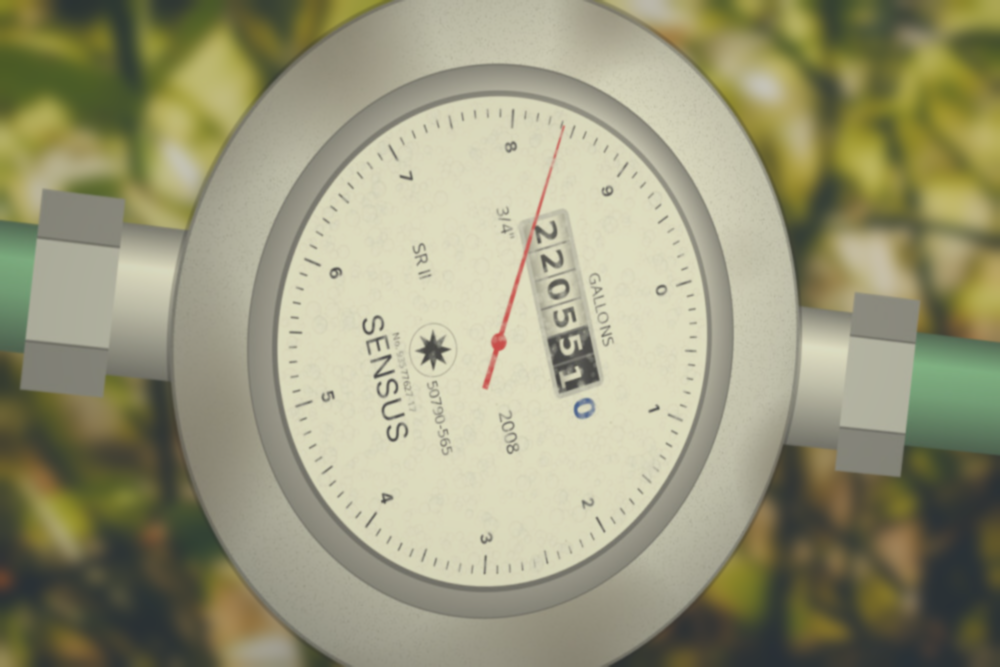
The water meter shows 2205508.4 gal
